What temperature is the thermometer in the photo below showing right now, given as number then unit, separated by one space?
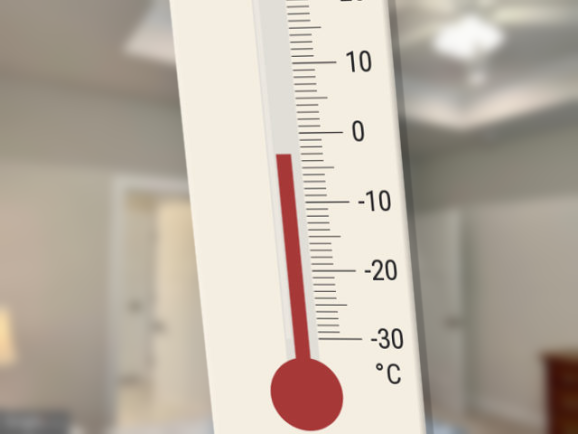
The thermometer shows -3 °C
